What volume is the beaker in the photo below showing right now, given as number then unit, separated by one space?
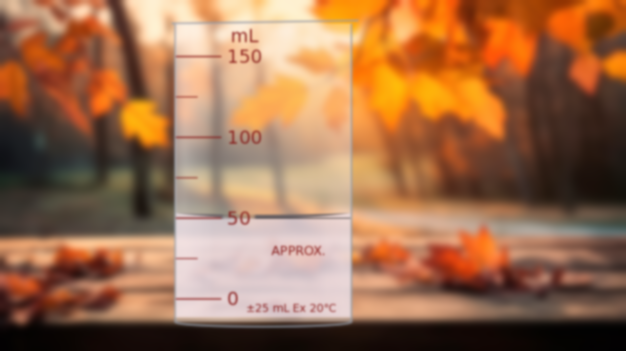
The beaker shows 50 mL
